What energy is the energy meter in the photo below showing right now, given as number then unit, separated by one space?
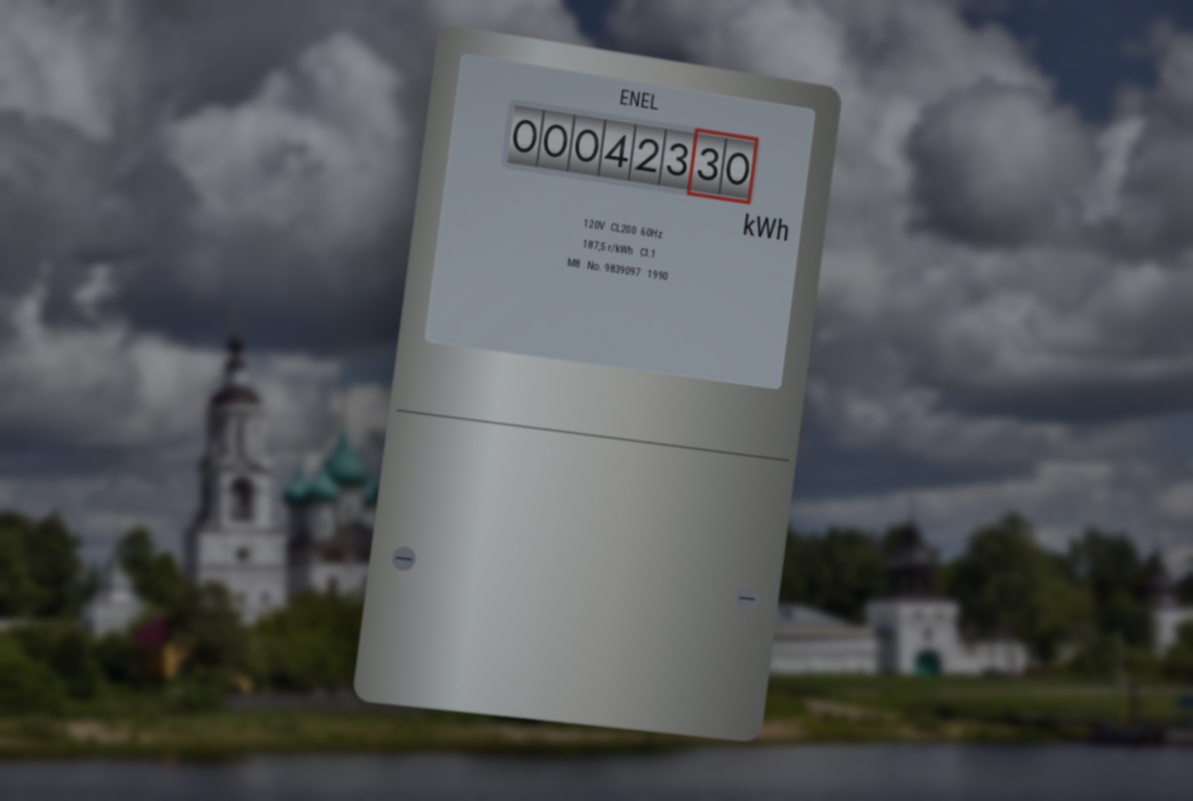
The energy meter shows 423.30 kWh
